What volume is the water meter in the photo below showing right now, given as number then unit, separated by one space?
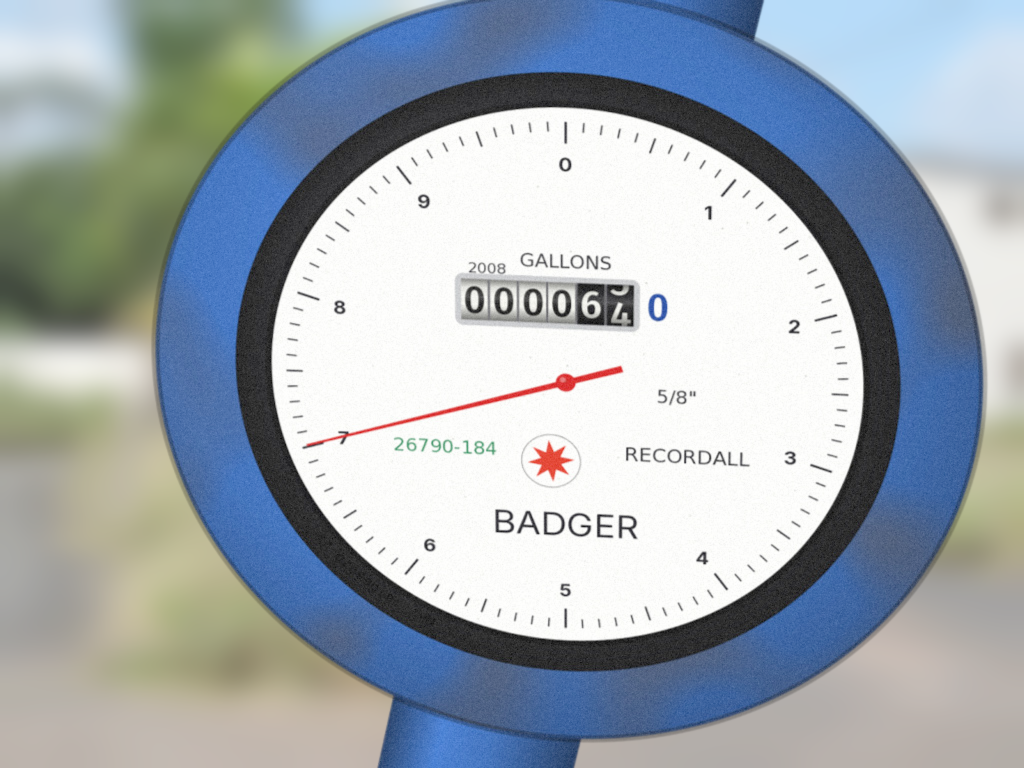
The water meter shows 637.0 gal
